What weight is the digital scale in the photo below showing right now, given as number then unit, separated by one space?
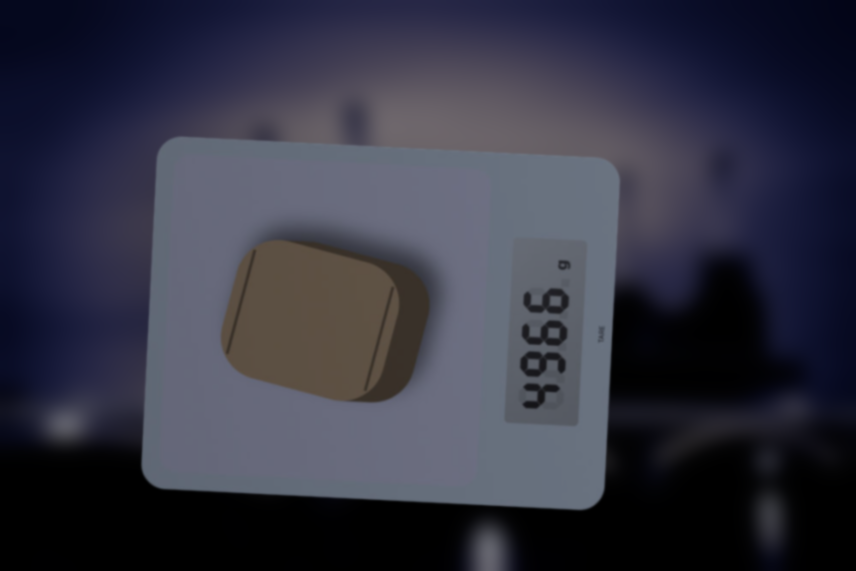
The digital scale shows 4966 g
